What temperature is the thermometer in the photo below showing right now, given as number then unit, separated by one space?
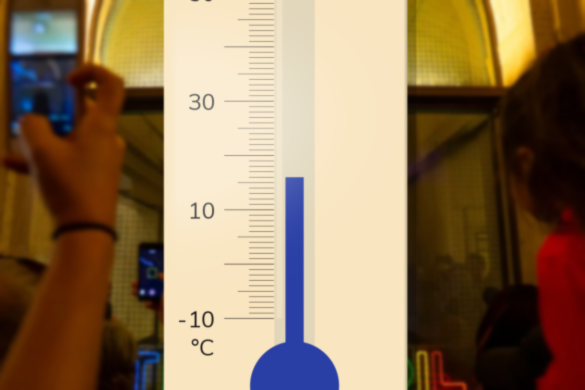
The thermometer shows 16 °C
